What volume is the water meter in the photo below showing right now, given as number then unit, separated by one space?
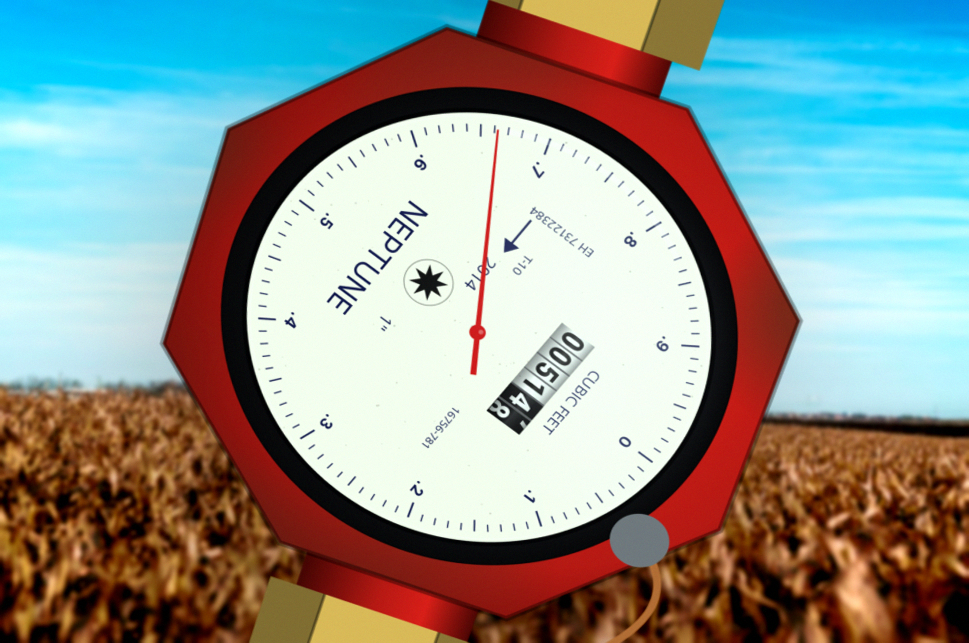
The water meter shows 5147.66 ft³
